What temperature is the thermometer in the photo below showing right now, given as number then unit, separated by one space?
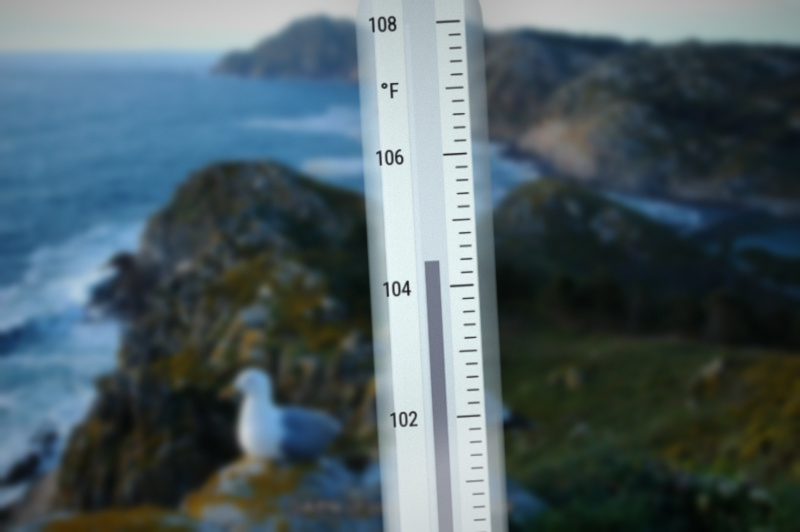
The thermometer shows 104.4 °F
